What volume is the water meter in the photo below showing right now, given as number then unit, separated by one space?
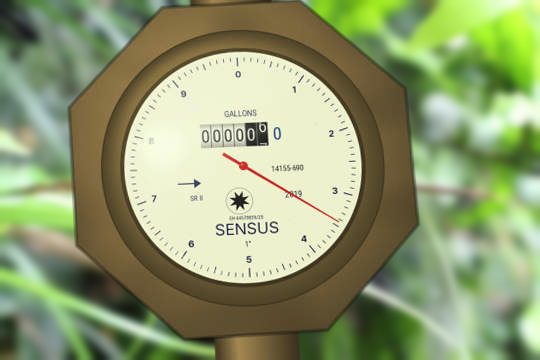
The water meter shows 63.4 gal
